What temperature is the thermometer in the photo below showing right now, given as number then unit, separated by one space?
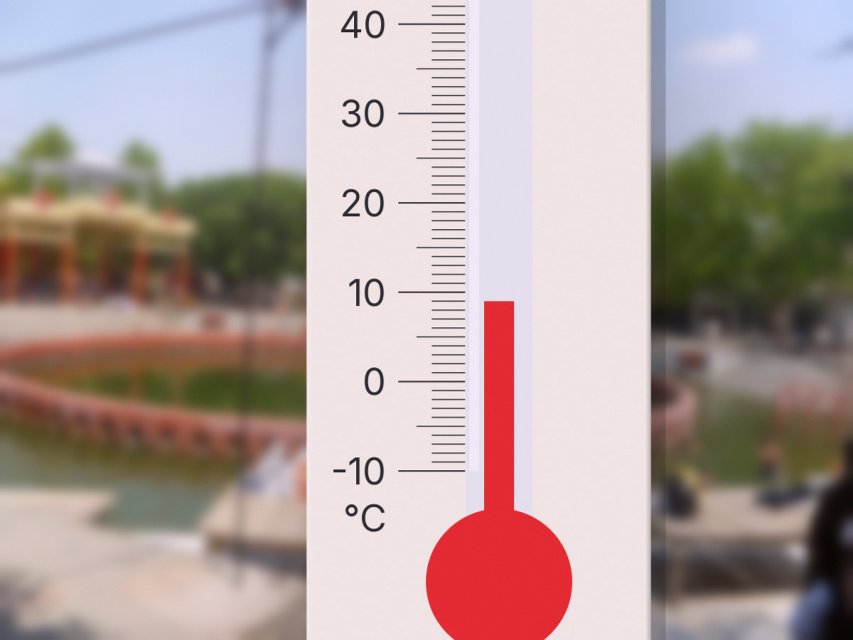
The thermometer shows 9 °C
